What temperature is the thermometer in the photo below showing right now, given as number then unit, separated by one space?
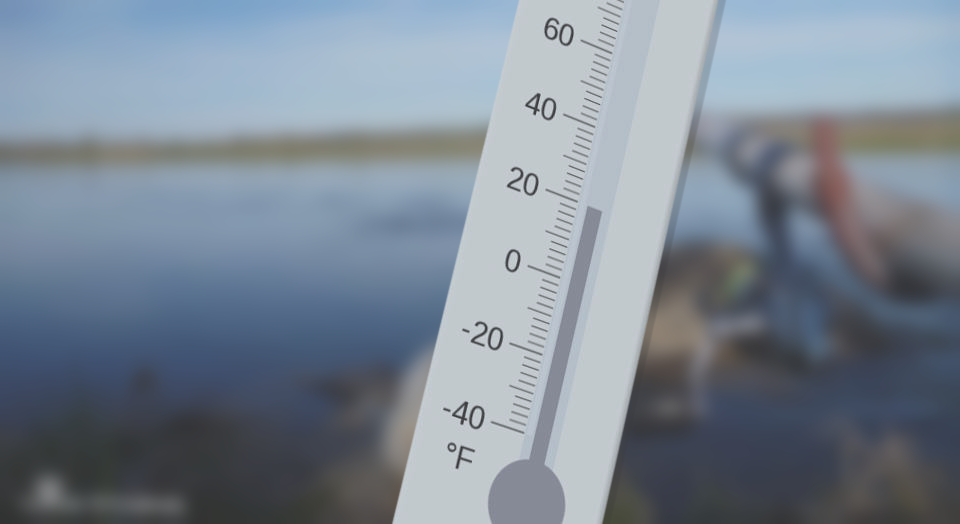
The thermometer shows 20 °F
